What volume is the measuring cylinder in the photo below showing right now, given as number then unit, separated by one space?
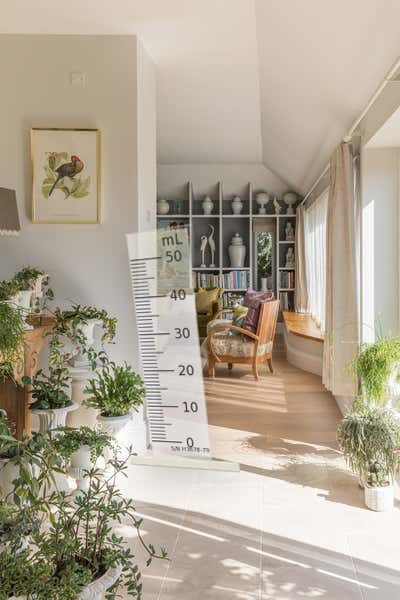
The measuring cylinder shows 40 mL
